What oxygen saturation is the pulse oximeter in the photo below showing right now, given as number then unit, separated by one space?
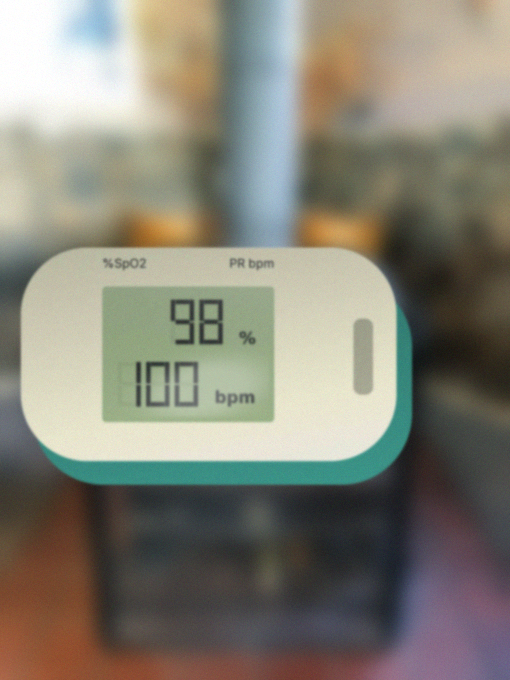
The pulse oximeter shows 98 %
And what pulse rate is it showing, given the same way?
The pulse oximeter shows 100 bpm
